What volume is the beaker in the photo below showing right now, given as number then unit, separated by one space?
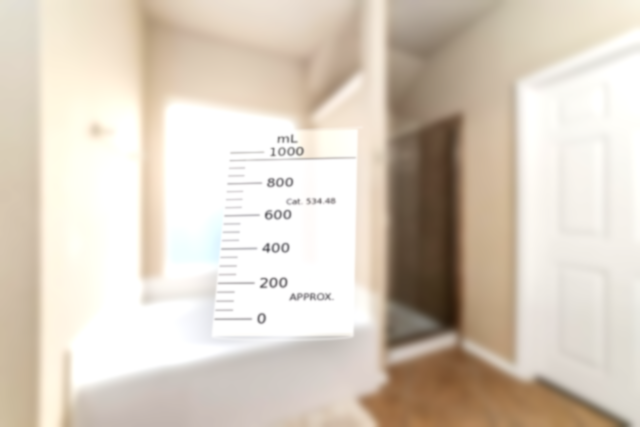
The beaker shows 950 mL
